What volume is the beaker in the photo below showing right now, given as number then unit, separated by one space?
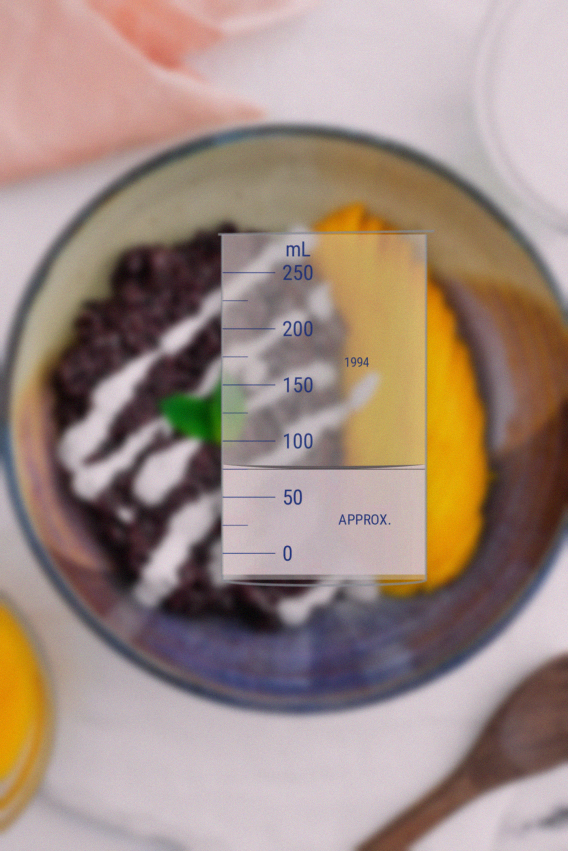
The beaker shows 75 mL
